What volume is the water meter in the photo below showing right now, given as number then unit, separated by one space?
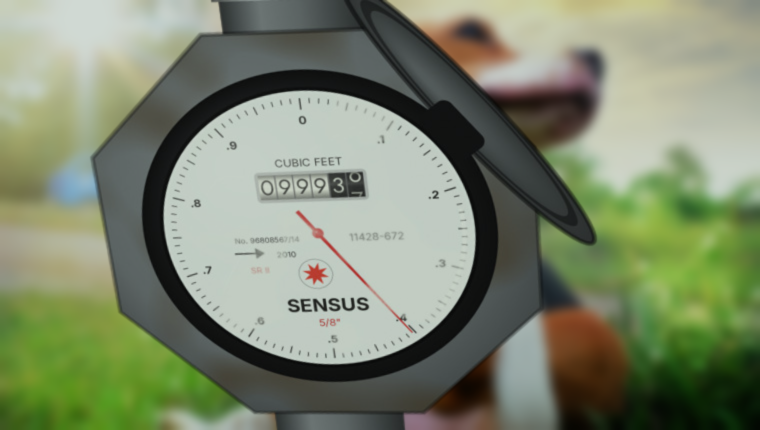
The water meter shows 99936.40 ft³
